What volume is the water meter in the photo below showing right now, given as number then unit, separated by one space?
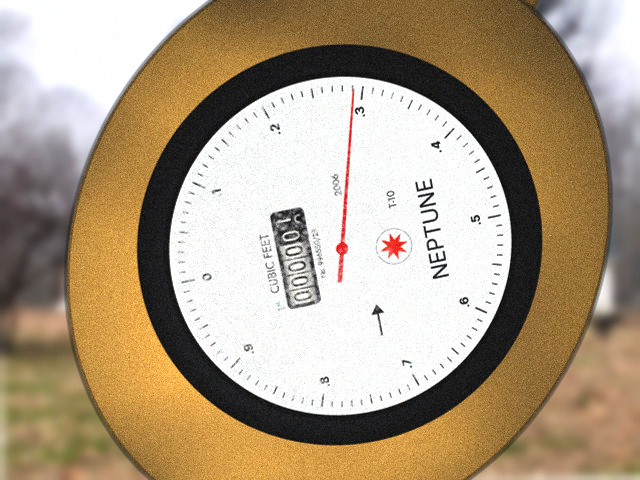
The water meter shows 1.29 ft³
